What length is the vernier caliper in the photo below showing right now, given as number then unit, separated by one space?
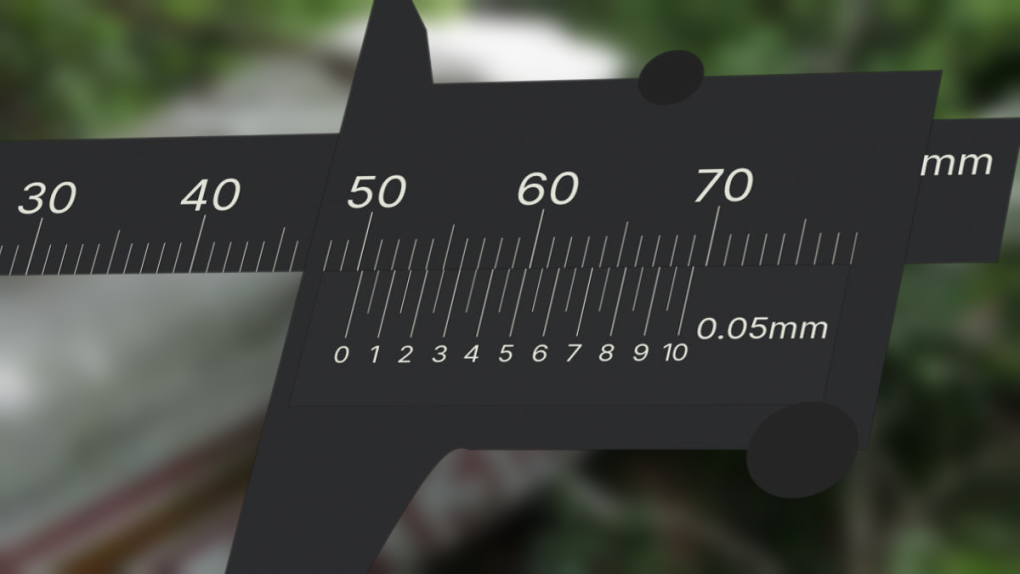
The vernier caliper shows 50.3 mm
